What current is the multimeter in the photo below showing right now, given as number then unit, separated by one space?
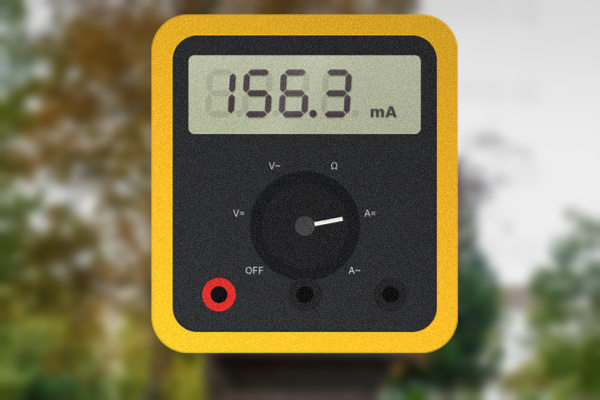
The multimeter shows 156.3 mA
